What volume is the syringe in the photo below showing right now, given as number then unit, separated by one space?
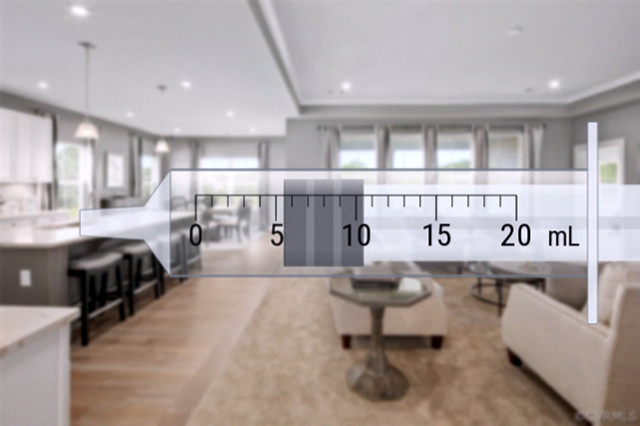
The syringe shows 5.5 mL
